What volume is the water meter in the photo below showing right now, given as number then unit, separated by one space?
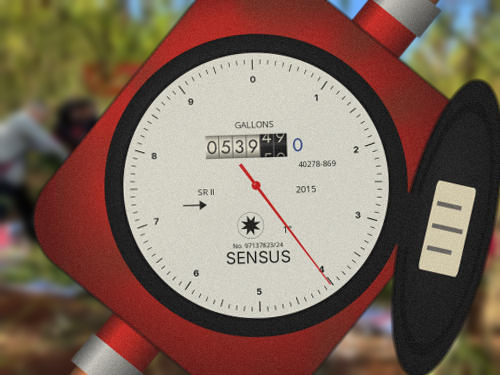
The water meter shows 539494.0 gal
